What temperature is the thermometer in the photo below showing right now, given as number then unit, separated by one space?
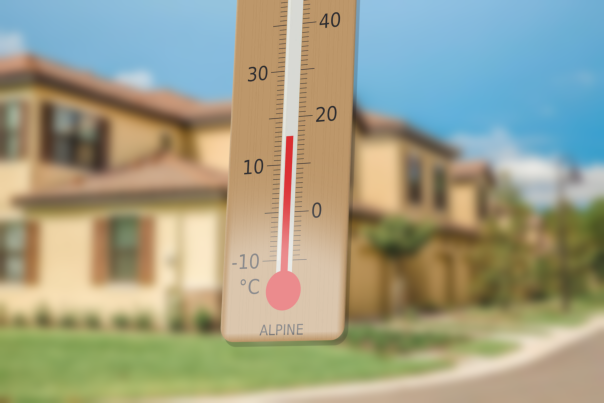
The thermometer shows 16 °C
